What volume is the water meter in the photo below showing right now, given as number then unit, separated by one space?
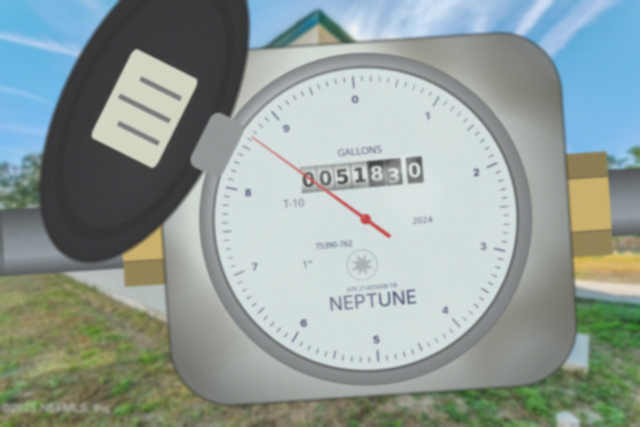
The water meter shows 51828.6 gal
